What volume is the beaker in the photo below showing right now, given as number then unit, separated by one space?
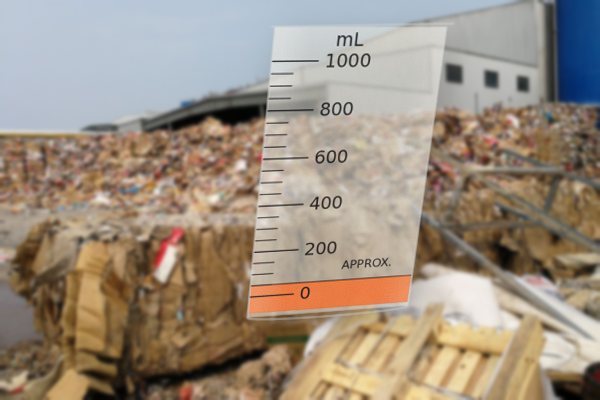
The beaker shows 50 mL
